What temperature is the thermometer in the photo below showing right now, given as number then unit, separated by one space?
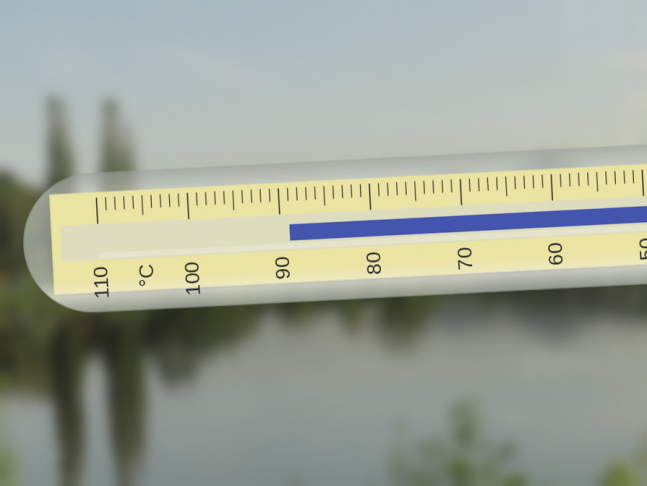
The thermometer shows 89 °C
